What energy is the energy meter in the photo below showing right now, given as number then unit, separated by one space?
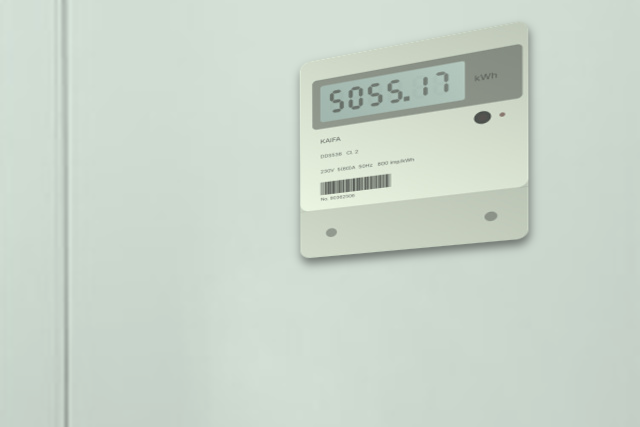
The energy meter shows 5055.17 kWh
